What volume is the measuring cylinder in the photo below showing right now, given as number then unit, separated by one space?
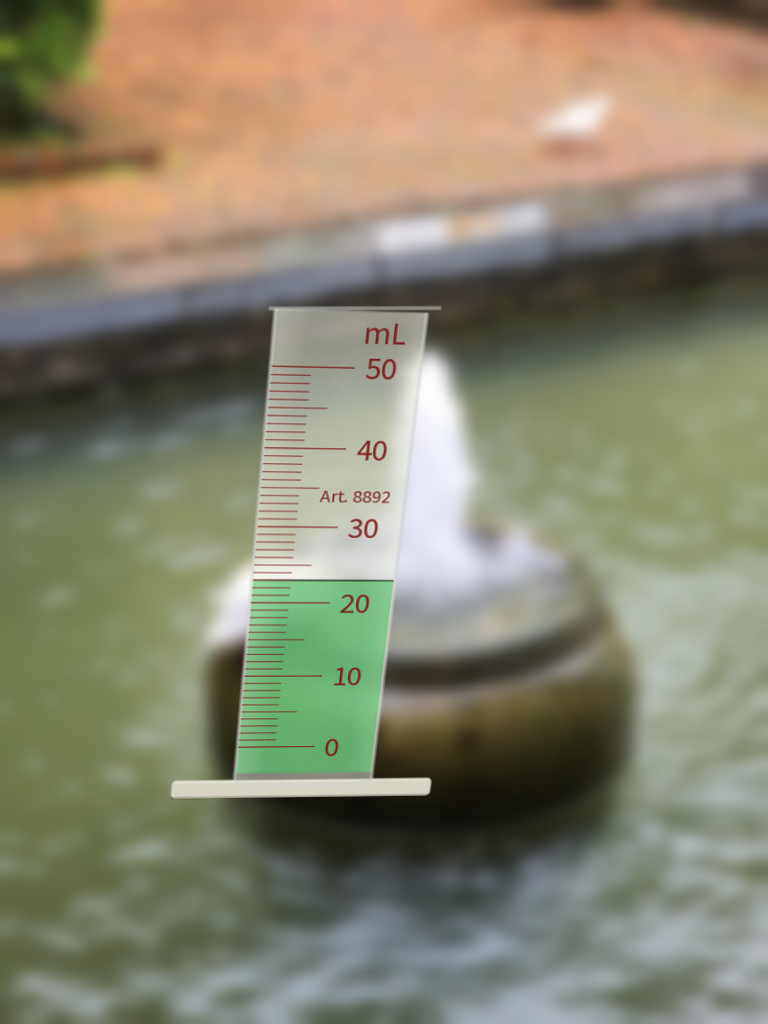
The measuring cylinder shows 23 mL
